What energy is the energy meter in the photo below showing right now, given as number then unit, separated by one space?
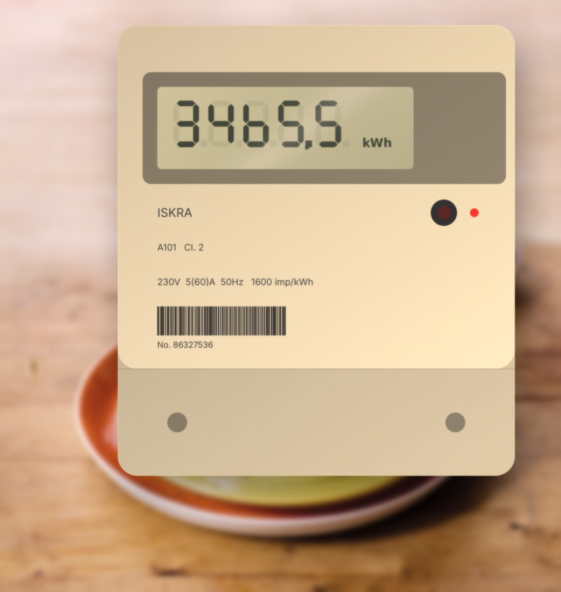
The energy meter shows 3465.5 kWh
